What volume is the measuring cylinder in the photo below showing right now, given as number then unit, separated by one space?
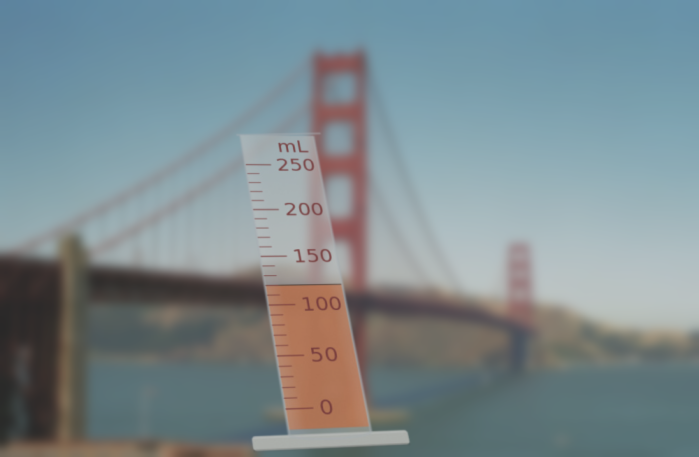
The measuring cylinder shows 120 mL
